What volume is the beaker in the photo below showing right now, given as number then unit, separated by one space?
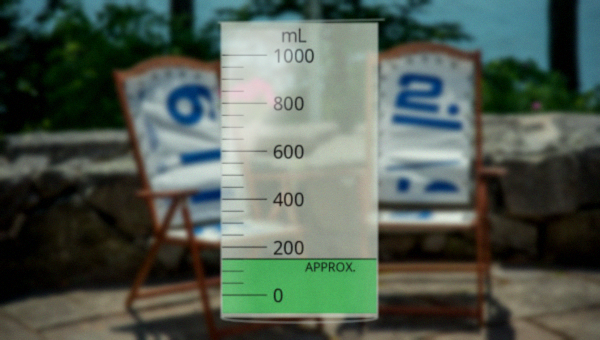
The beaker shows 150 mL
